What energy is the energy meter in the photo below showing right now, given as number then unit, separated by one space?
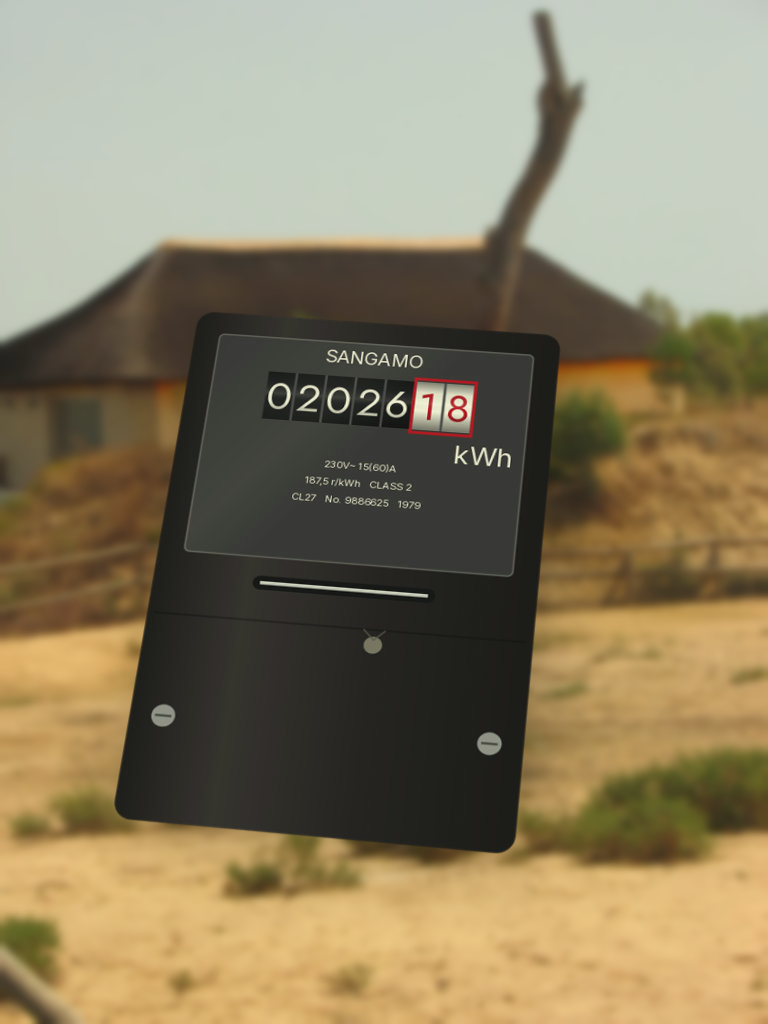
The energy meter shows 2026.18 kWh
